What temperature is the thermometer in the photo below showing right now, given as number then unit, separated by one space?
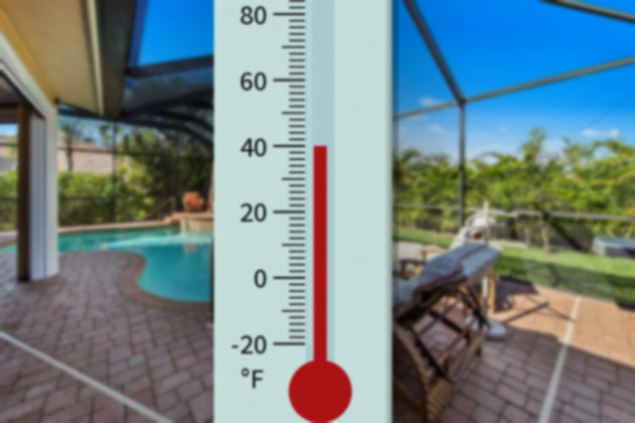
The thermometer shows 40 °F
